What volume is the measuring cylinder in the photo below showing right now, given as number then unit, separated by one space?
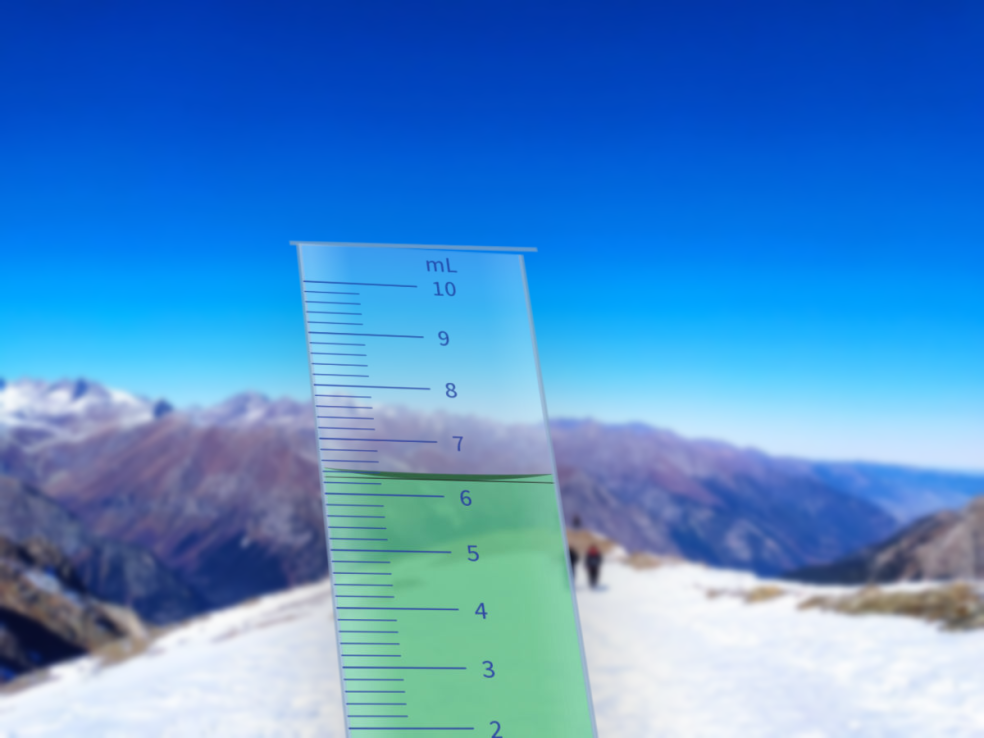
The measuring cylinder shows 6.3 mL
